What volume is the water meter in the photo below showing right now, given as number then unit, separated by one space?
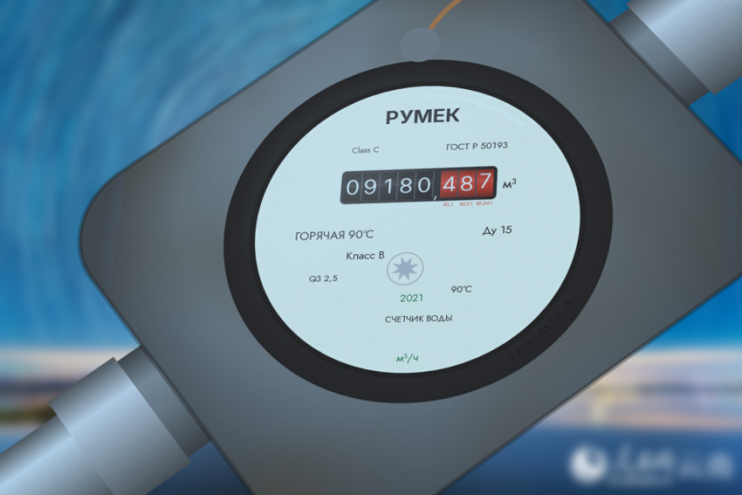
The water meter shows 9180.487 m³
